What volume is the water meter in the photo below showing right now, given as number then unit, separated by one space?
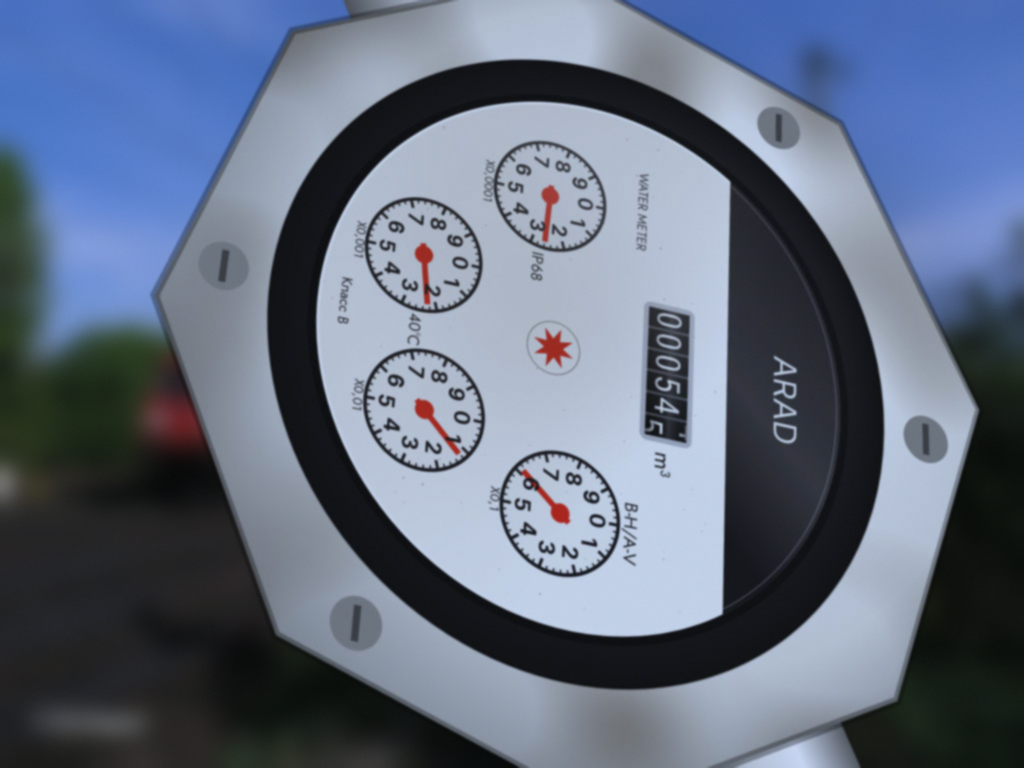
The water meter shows 544.6122 m³
